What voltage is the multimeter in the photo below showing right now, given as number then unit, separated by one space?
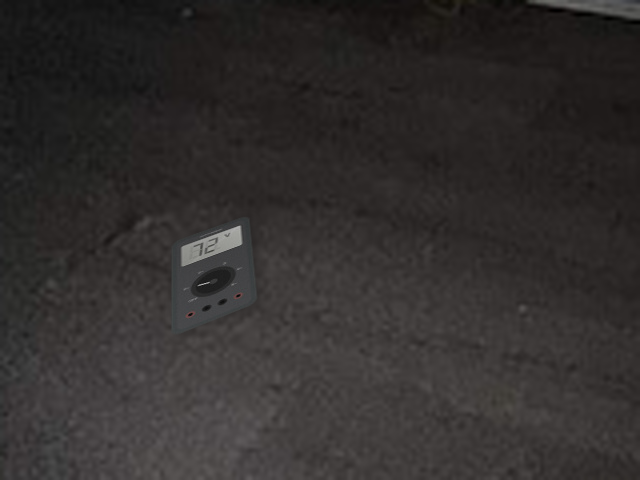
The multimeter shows 72 V
